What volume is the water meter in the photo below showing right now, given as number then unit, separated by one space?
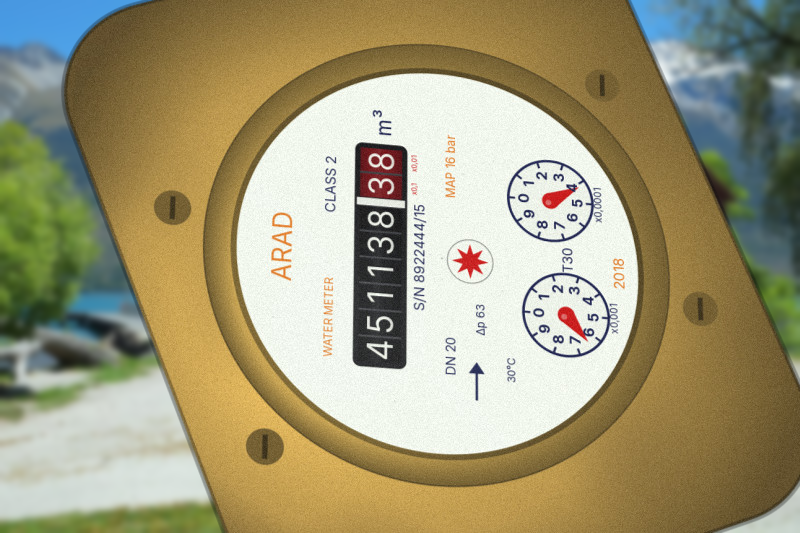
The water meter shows 451138.3864 m³
